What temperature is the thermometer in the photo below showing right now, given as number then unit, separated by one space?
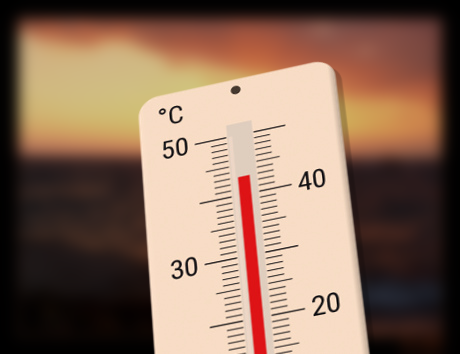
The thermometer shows 43 °C
